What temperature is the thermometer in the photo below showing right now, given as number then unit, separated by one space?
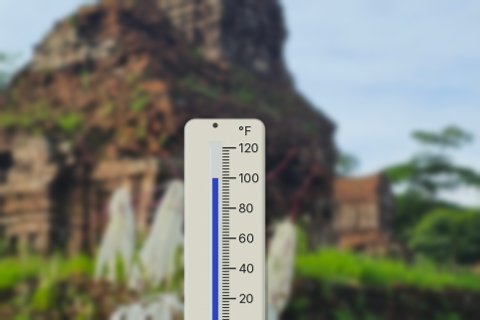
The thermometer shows 100 °F
